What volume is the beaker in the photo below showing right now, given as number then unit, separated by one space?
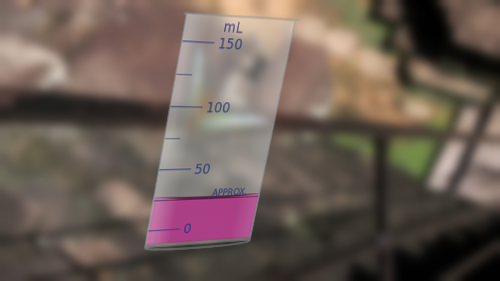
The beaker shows 25 mL
